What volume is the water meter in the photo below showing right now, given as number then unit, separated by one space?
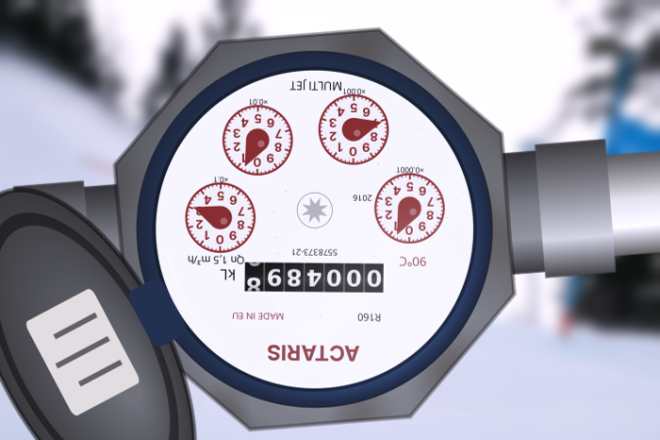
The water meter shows 4898.3070 kL
